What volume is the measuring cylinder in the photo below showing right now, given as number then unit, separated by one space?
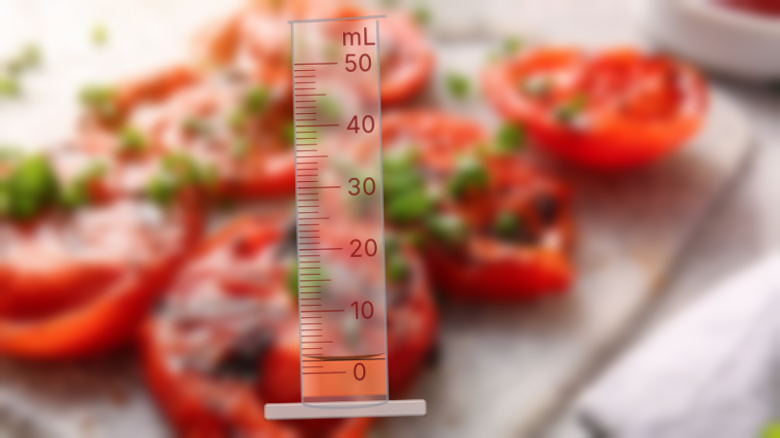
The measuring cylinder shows 2 mL
